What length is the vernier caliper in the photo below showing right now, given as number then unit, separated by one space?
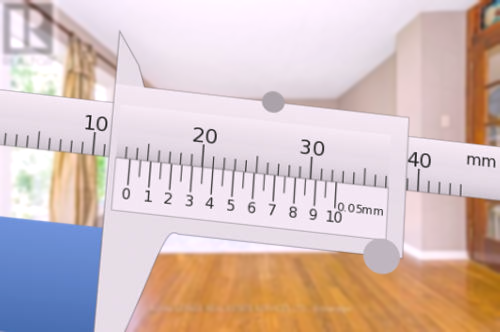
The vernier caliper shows 13.4 mm
